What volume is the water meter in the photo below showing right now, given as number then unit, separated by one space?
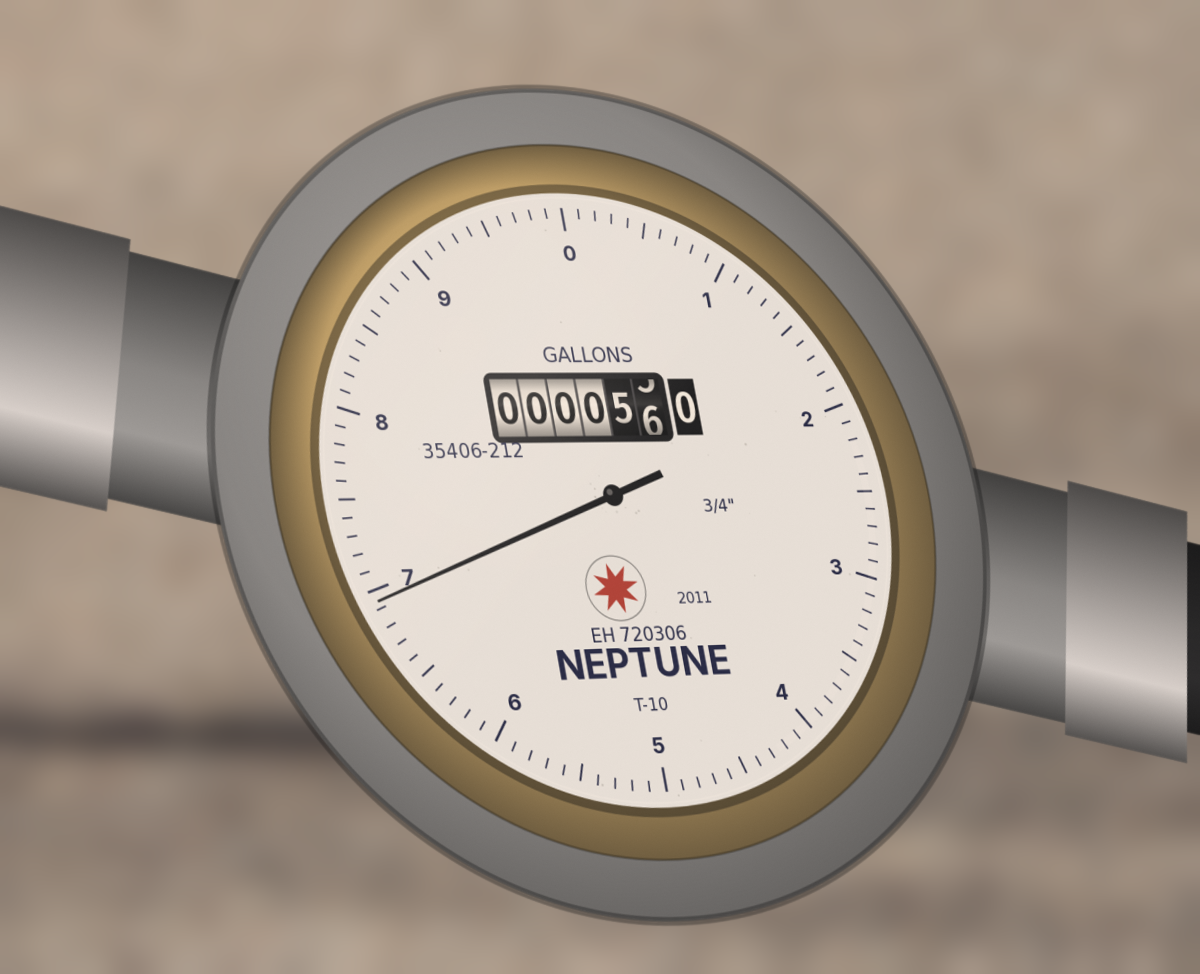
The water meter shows 556.9 gal
